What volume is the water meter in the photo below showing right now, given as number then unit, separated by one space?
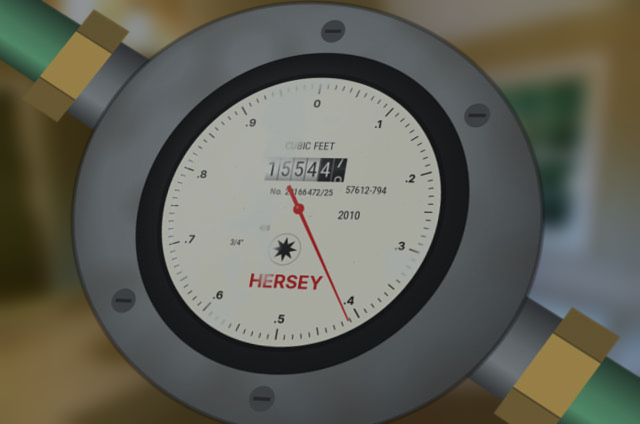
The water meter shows 155447.41 ft³
